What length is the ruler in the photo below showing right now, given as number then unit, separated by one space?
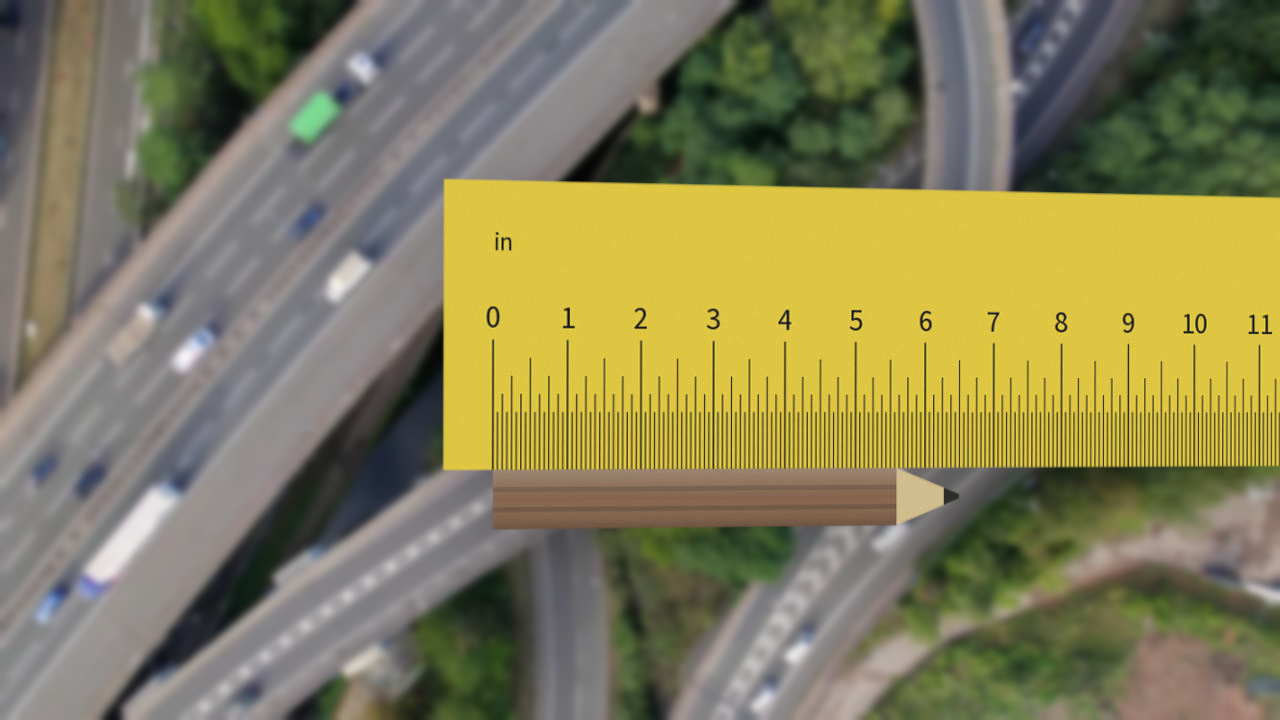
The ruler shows 6.5 in
